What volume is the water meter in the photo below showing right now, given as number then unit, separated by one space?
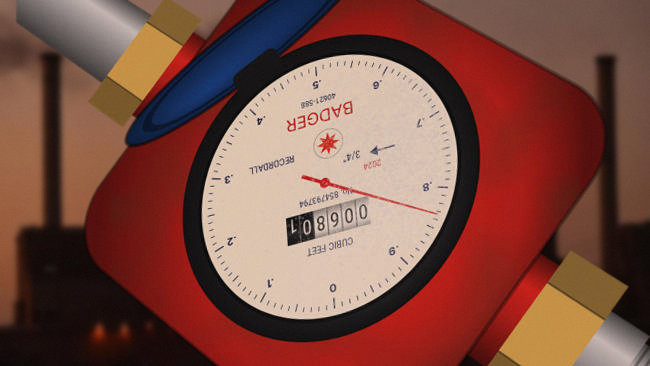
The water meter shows 6800.83 ft³
